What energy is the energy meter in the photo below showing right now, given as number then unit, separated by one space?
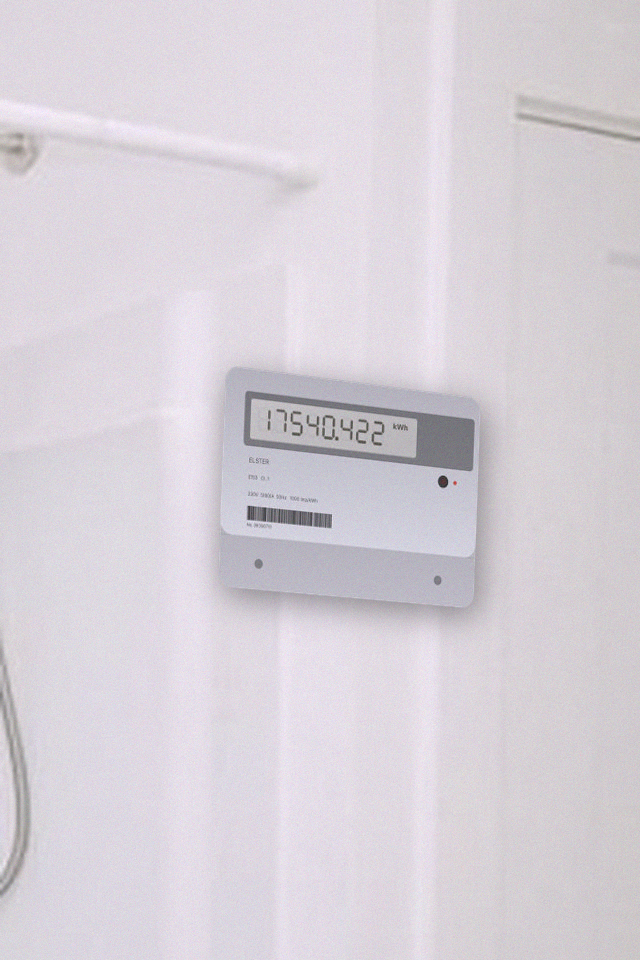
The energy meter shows 17540.422 kWh
